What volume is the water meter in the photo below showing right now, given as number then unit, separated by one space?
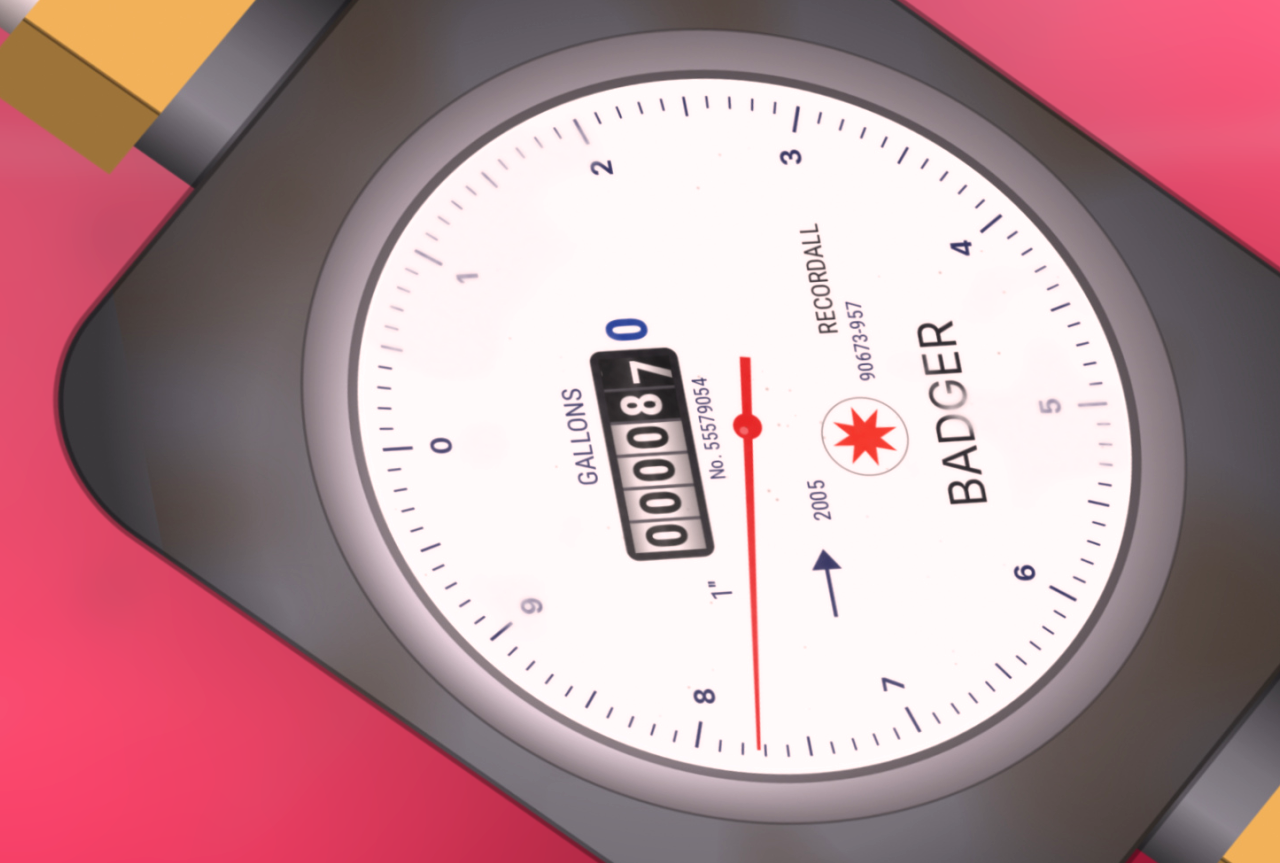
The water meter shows 867.7 gal
